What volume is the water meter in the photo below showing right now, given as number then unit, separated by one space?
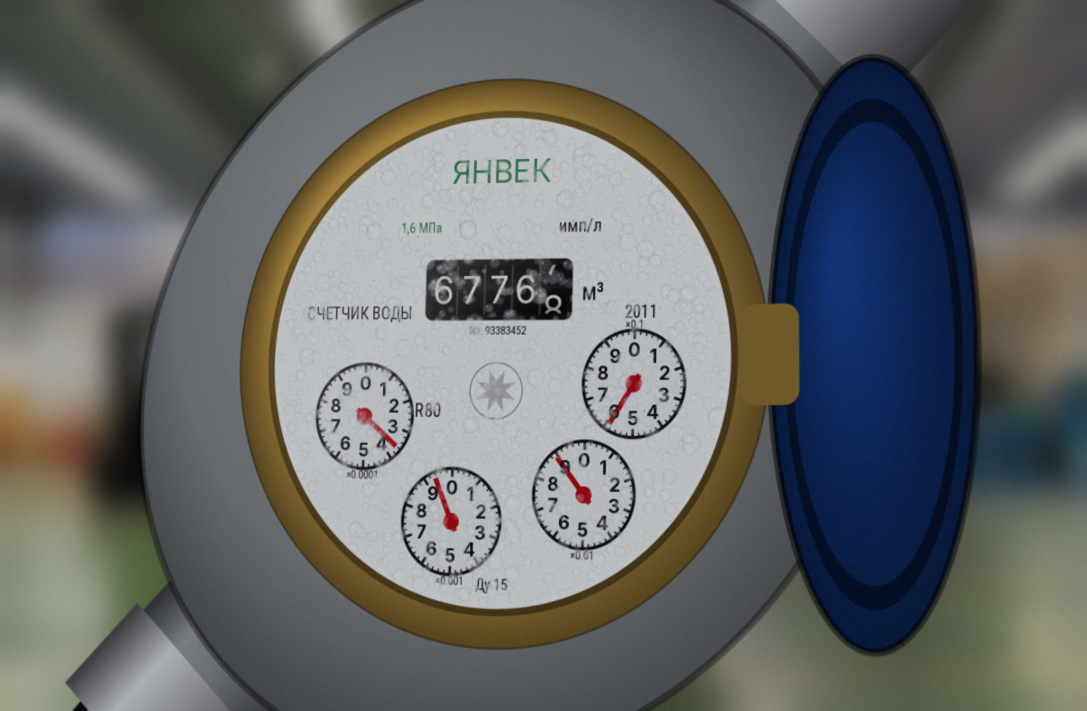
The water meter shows 67767.5893 m³
